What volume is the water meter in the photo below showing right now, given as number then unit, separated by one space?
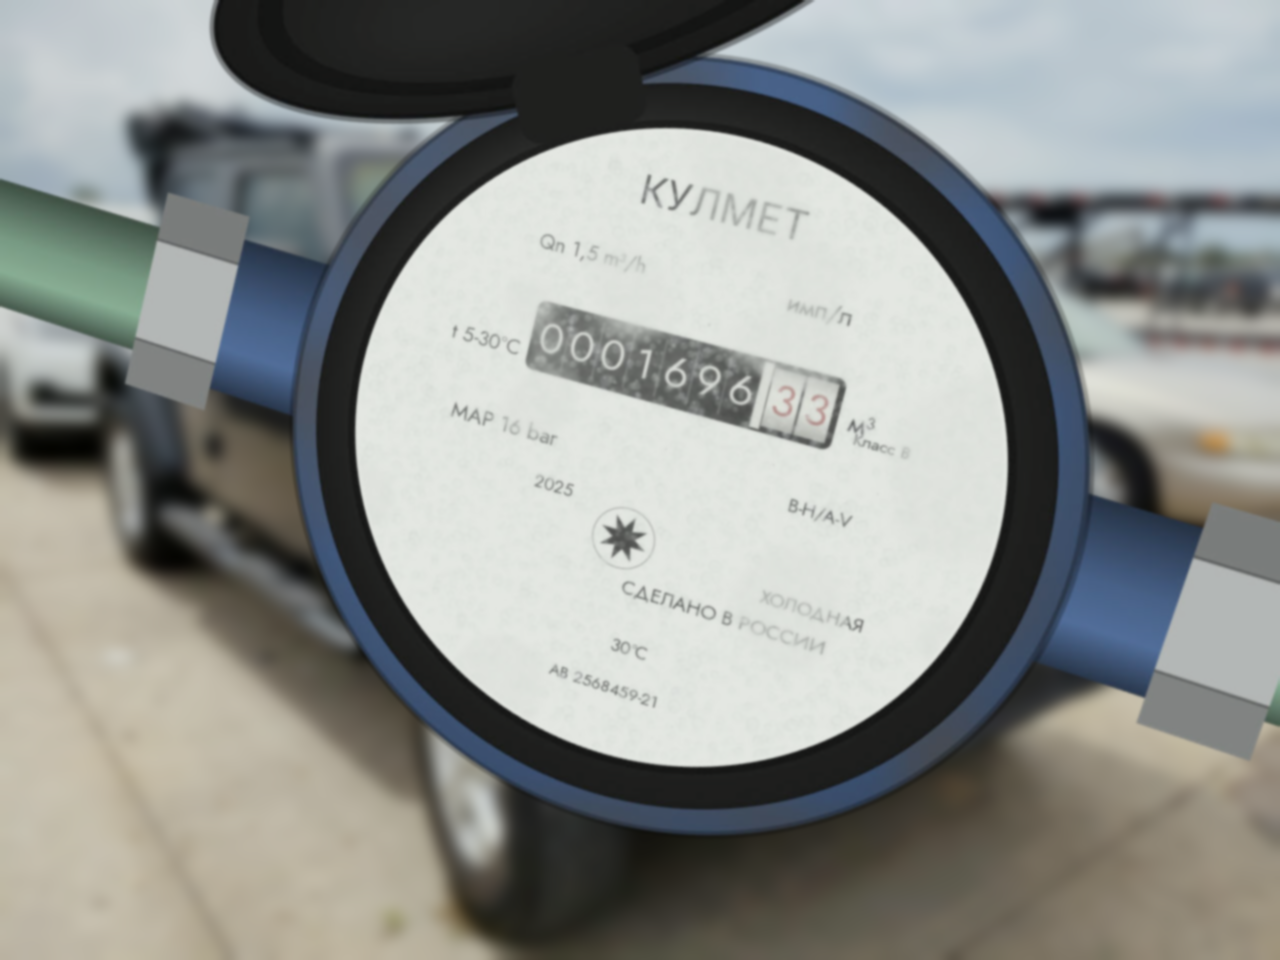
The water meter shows 1696.33 m³
